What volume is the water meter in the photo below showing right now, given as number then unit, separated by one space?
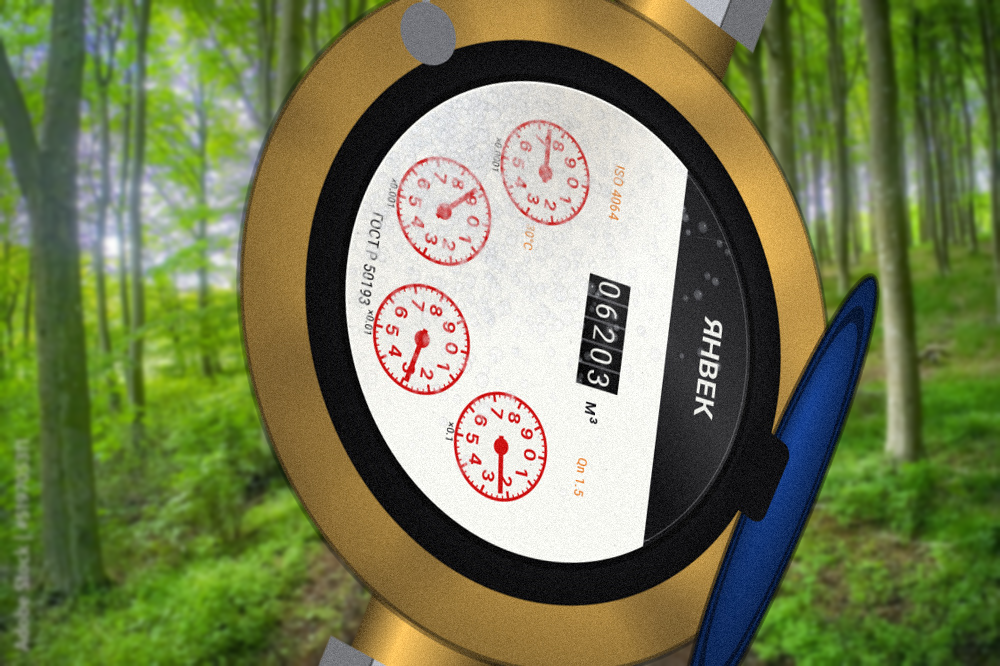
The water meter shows 6203.2287 m³
